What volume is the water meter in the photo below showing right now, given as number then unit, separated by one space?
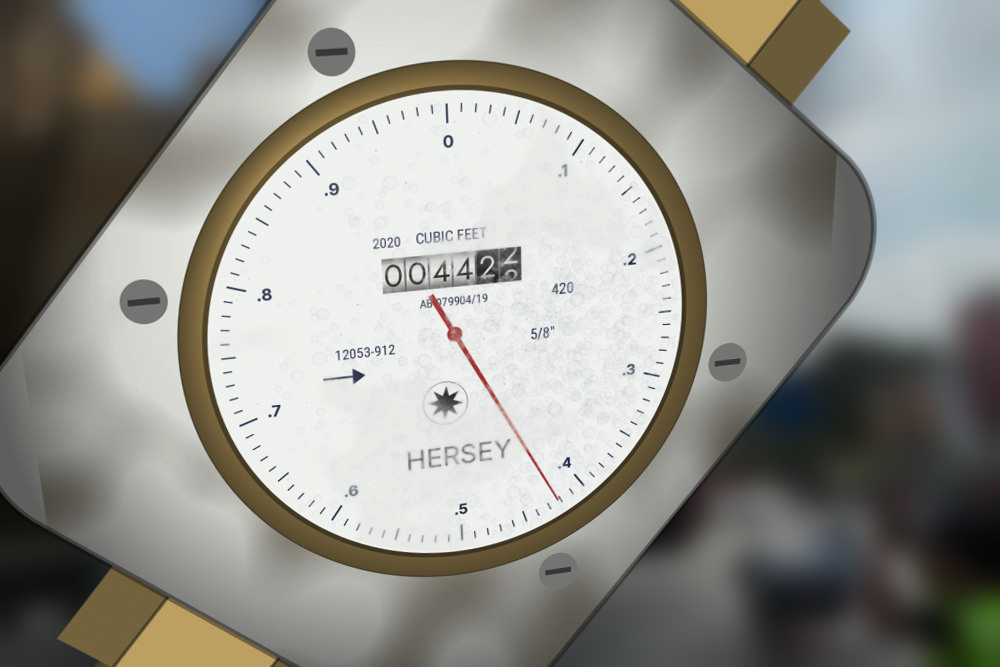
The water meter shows 4422.42 ft³
